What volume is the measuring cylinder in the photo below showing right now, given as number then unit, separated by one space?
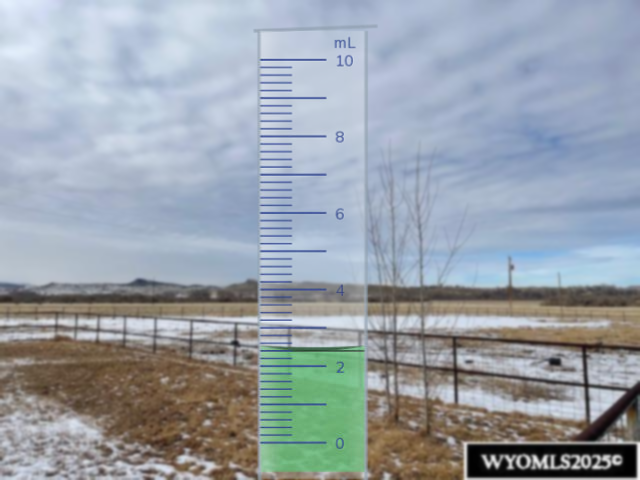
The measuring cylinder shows 2.4 mL
